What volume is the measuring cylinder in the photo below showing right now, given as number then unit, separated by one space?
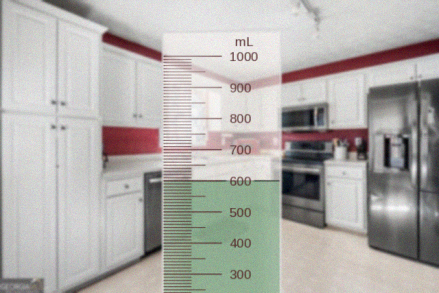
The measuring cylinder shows 600 mL
